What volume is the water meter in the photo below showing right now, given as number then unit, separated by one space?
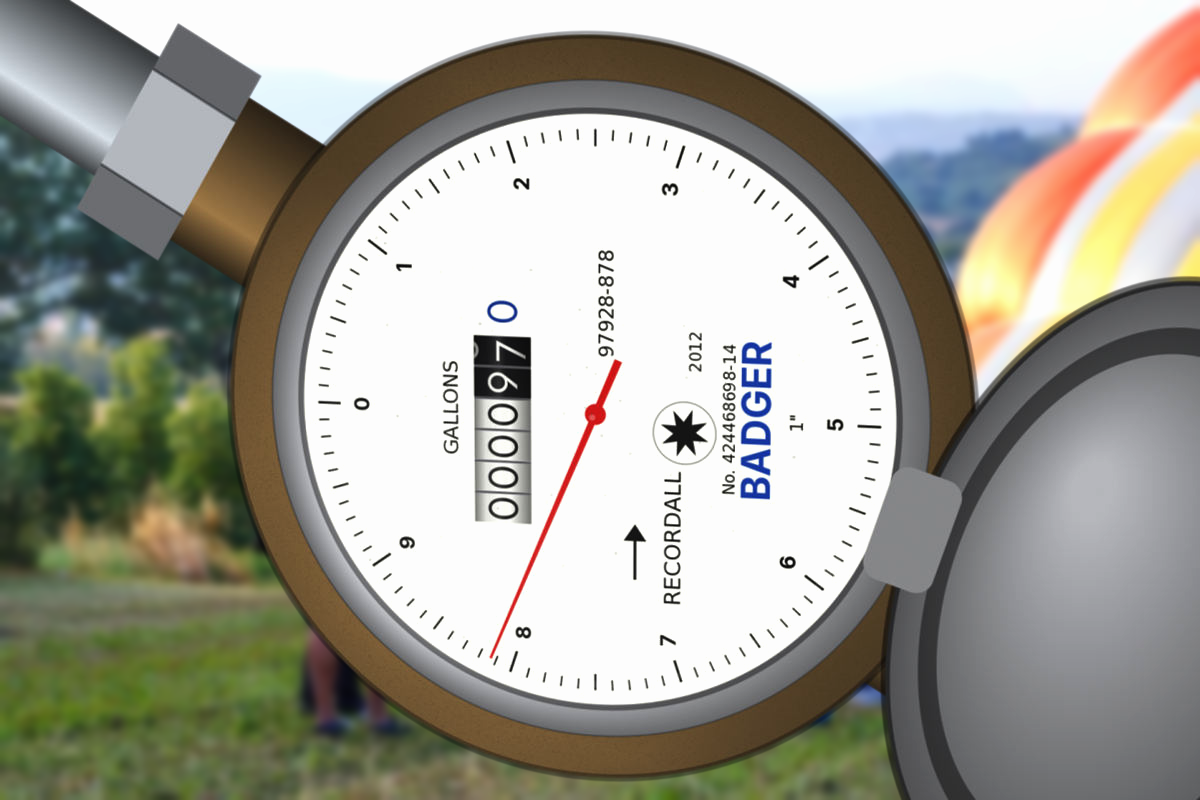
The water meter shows 968.1 gal
